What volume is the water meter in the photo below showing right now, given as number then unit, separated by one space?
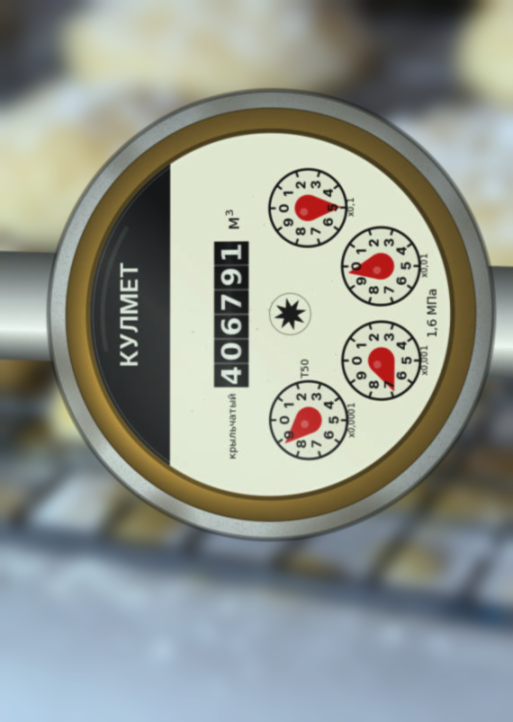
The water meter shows 406791.4968 m³
